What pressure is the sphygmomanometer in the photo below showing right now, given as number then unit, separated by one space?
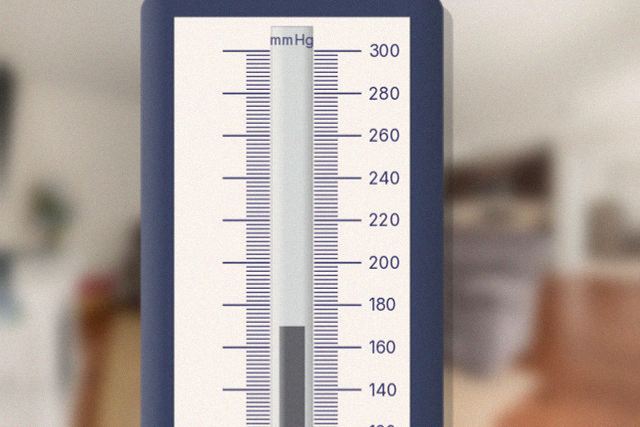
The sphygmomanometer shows 170 mmHg
